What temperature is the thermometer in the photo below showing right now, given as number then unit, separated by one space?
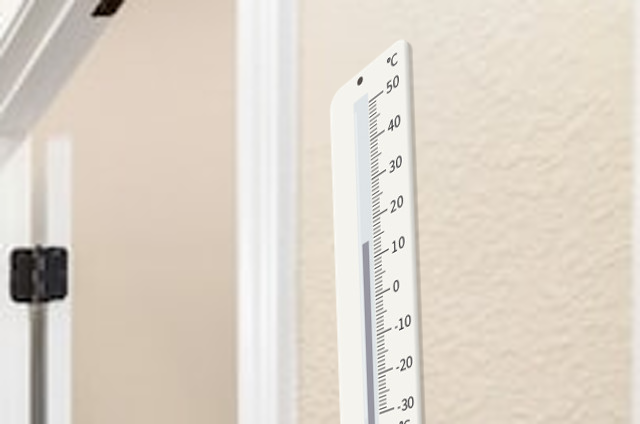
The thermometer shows 15 °C
